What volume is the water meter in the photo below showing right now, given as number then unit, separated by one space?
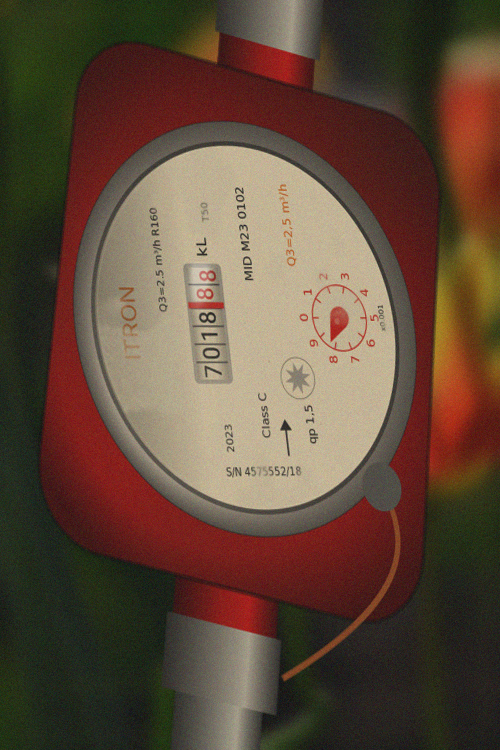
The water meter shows 7018.878 kL
